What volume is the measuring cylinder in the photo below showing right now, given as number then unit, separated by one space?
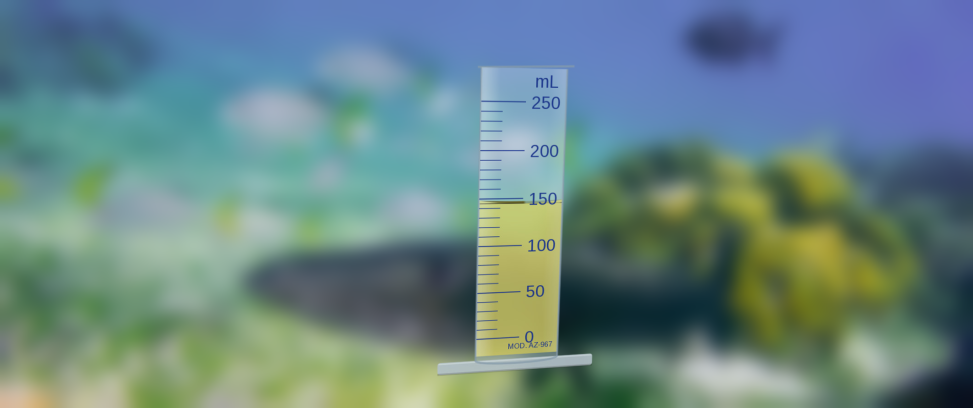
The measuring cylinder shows 145 mL
